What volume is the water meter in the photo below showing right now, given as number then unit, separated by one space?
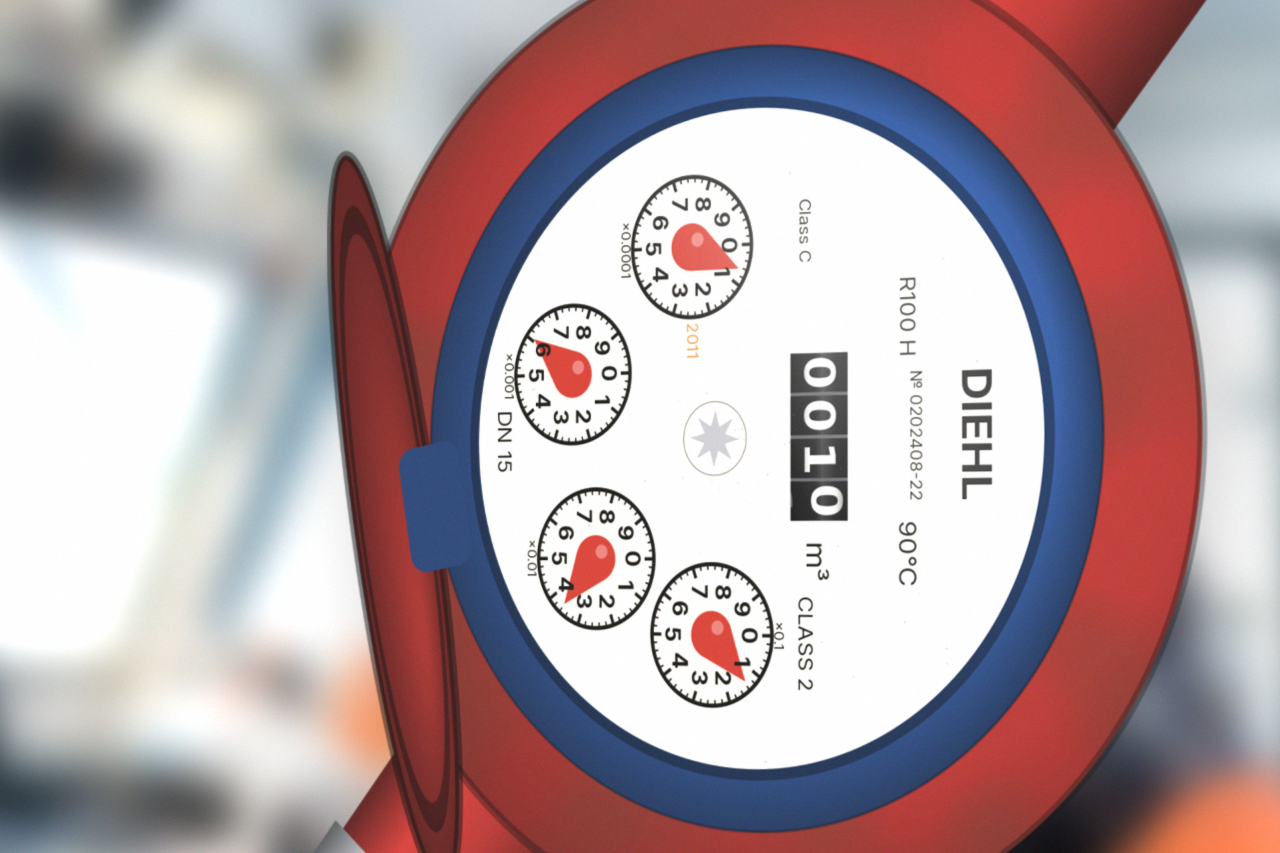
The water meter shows 10.1360 m³
